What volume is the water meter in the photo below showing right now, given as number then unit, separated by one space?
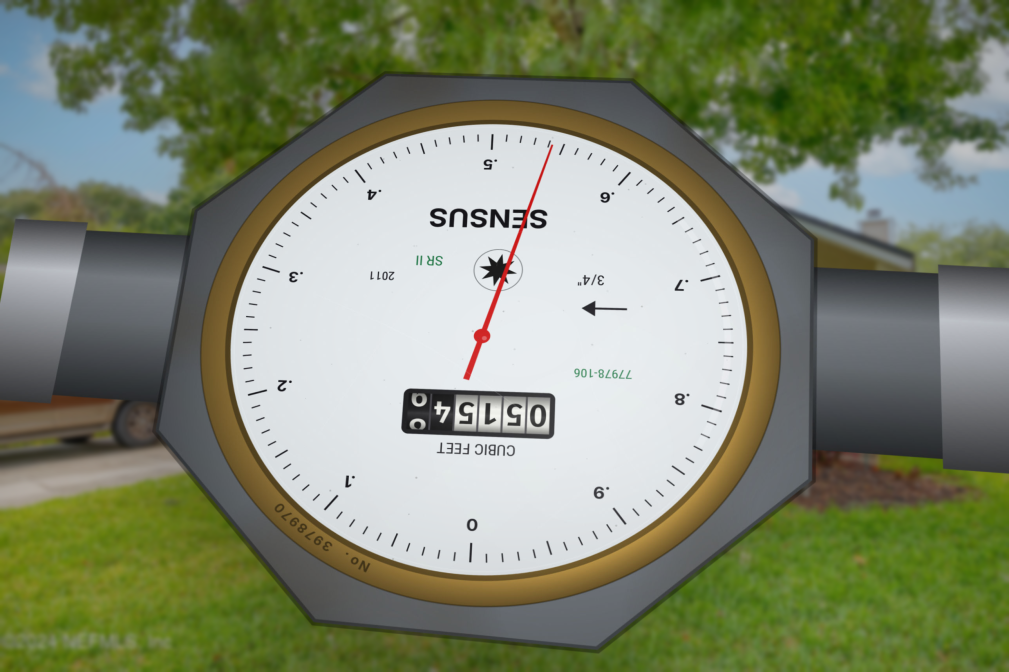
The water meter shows 51548.54 ft³
